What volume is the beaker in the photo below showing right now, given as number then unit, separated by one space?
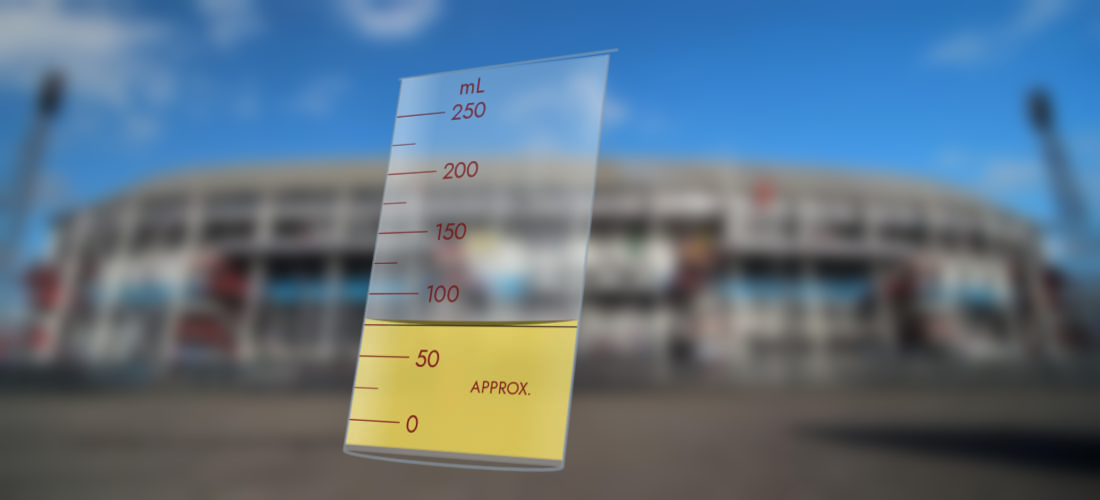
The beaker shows 75 mL
